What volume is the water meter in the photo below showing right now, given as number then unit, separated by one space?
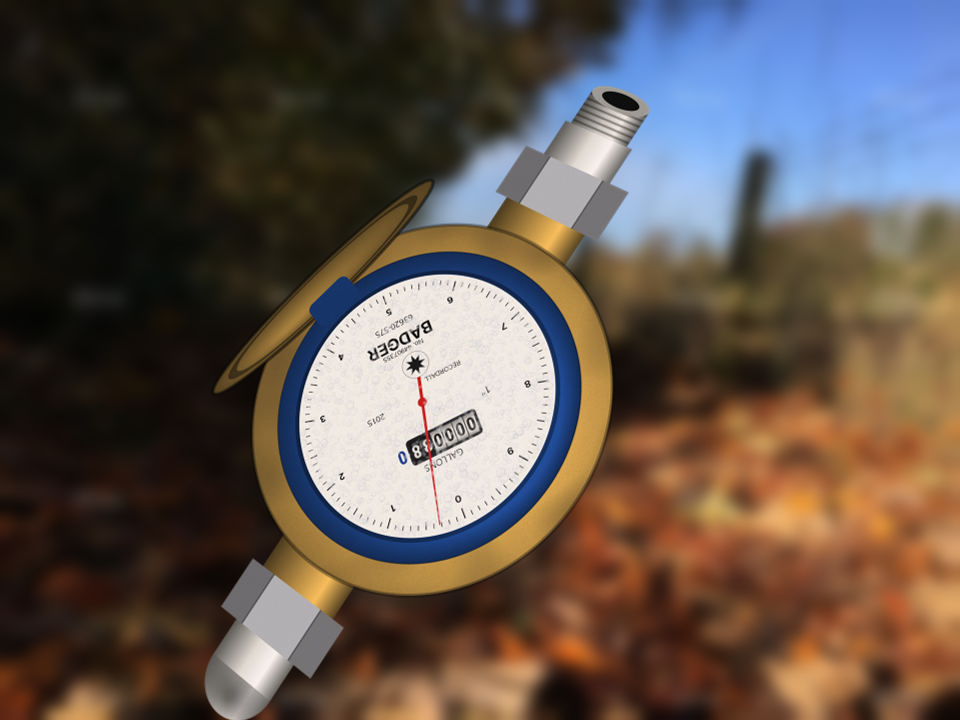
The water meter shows 380.3 gal
